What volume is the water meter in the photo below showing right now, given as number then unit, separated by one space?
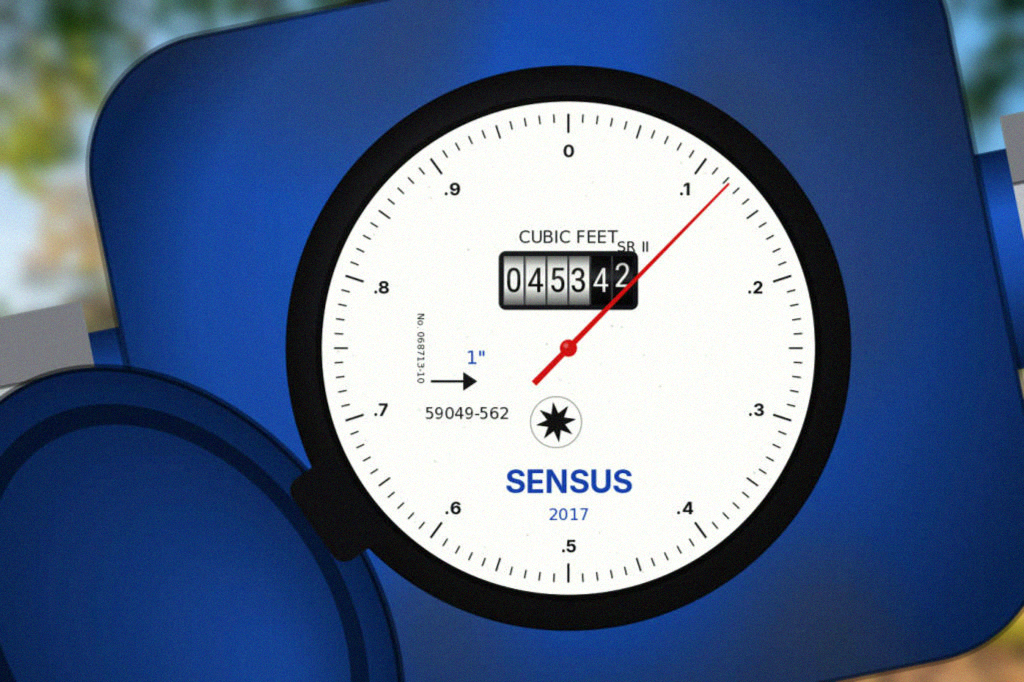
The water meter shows 45342.12 ft³
